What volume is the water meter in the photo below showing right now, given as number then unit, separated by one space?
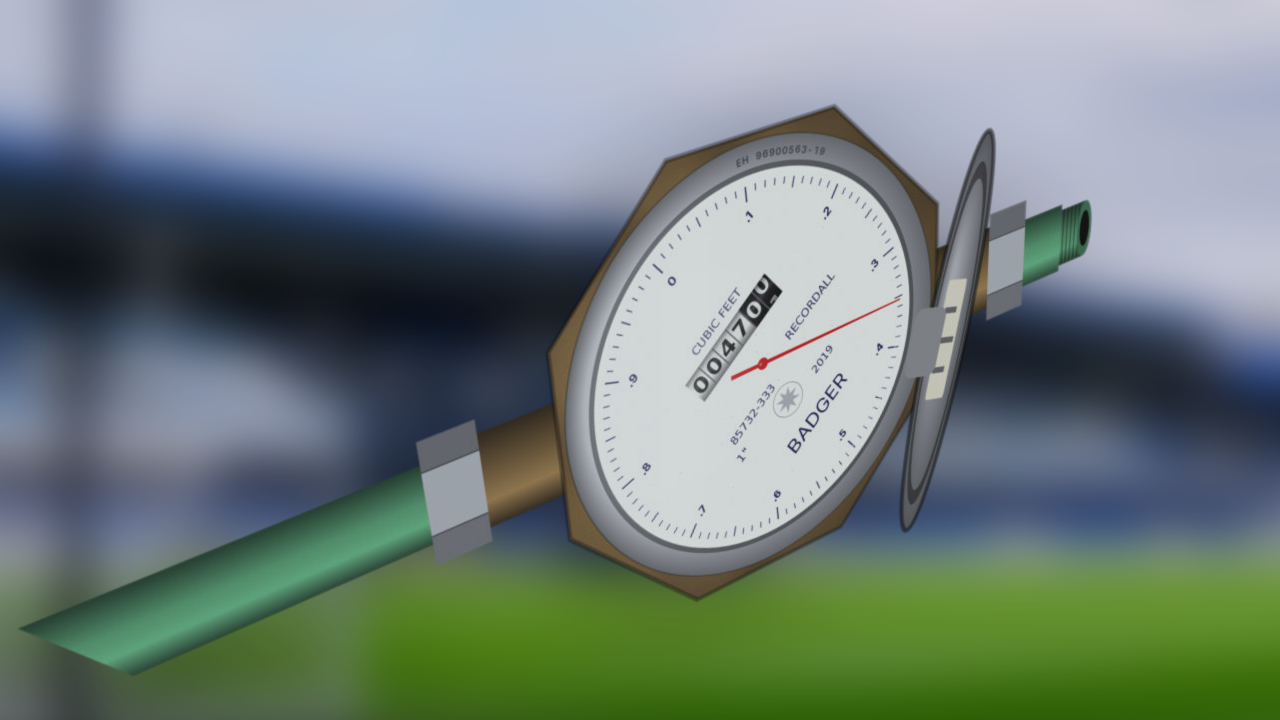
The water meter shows 4700.35 ft³
